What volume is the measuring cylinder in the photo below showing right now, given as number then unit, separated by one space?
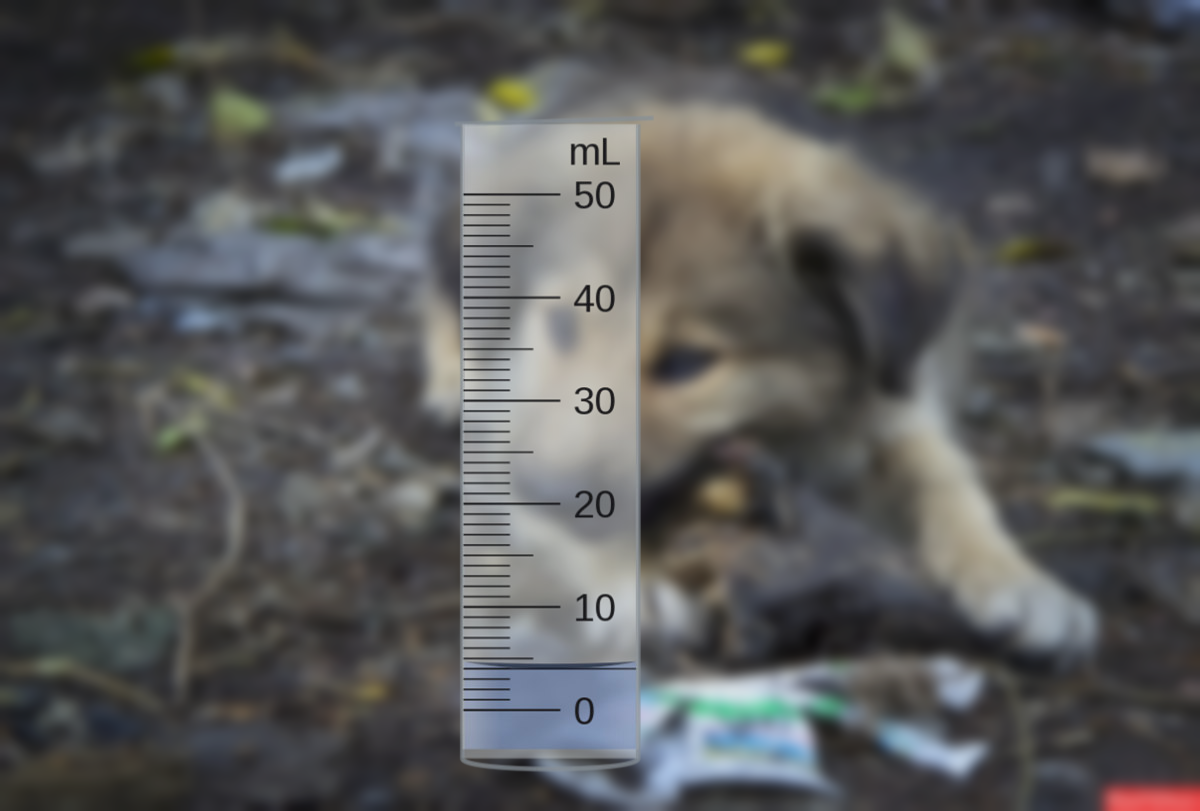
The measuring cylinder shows 4 mL
